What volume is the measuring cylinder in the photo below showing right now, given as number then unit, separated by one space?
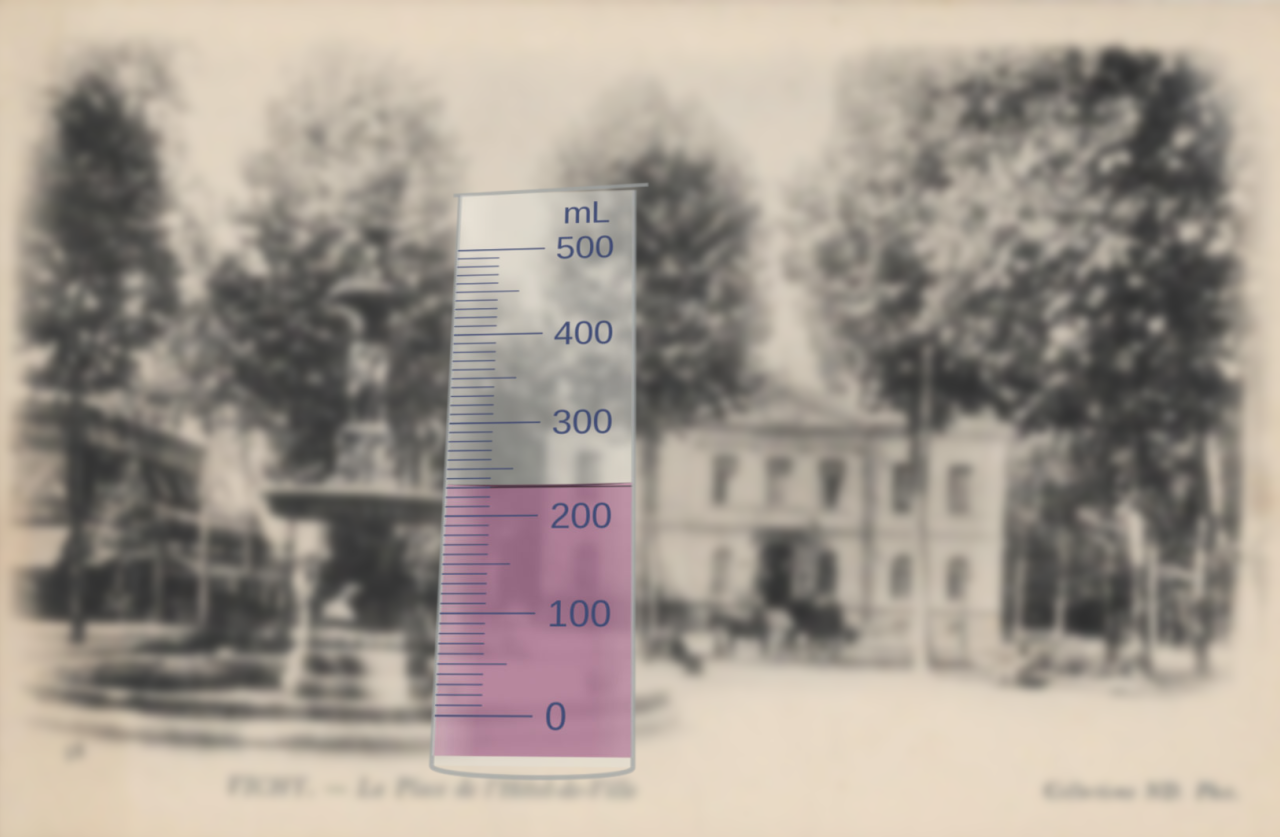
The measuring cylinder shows 230 mL
